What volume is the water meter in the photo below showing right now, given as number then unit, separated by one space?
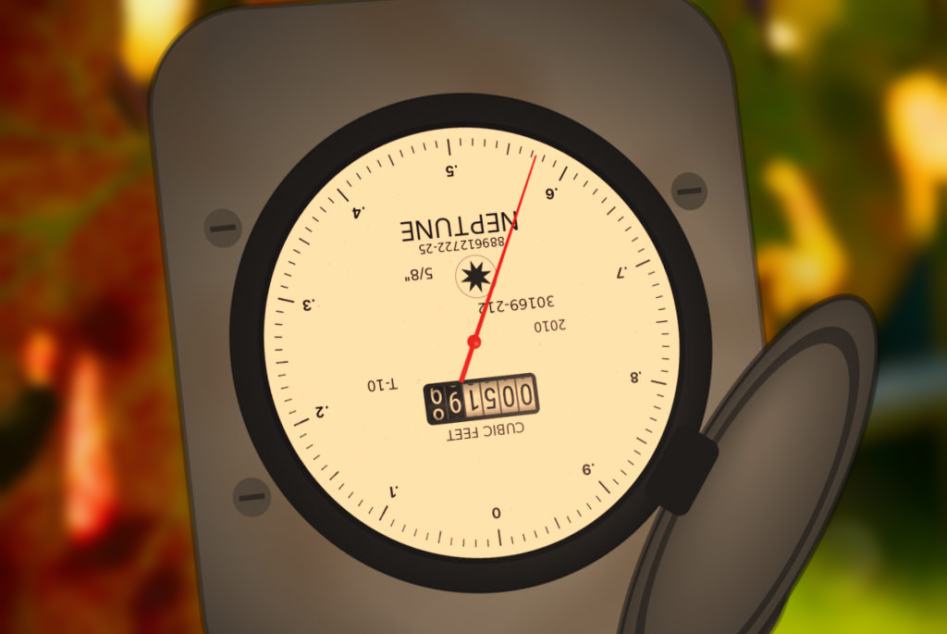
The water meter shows 5198.57 ft³
